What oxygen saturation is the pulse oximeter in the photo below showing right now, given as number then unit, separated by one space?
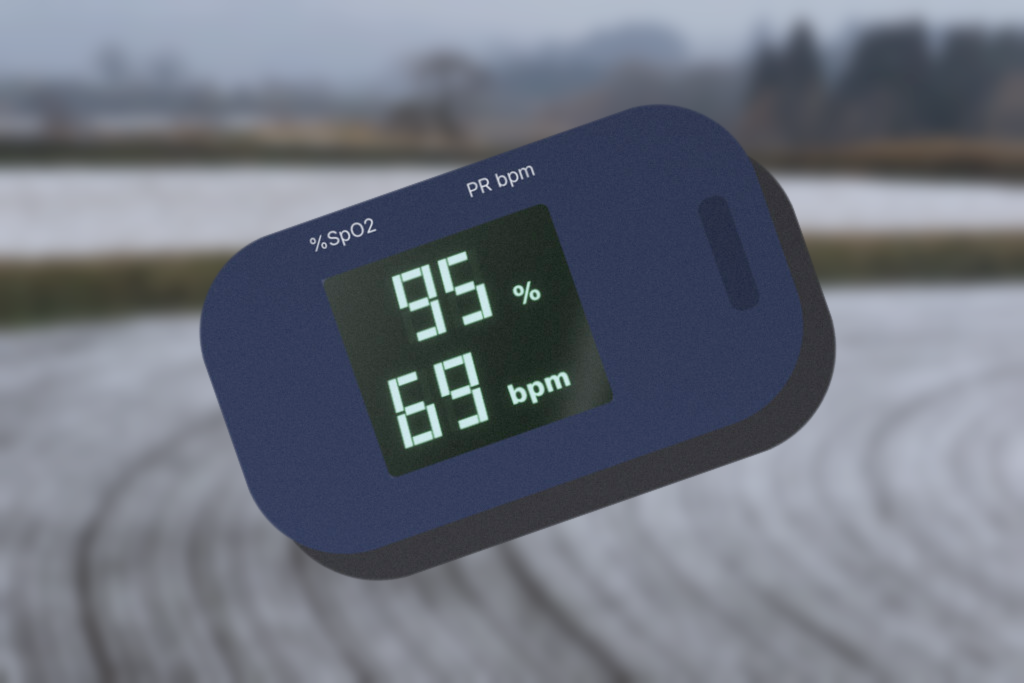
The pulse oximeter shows 95 %
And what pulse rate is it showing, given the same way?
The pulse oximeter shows 69 bpm
